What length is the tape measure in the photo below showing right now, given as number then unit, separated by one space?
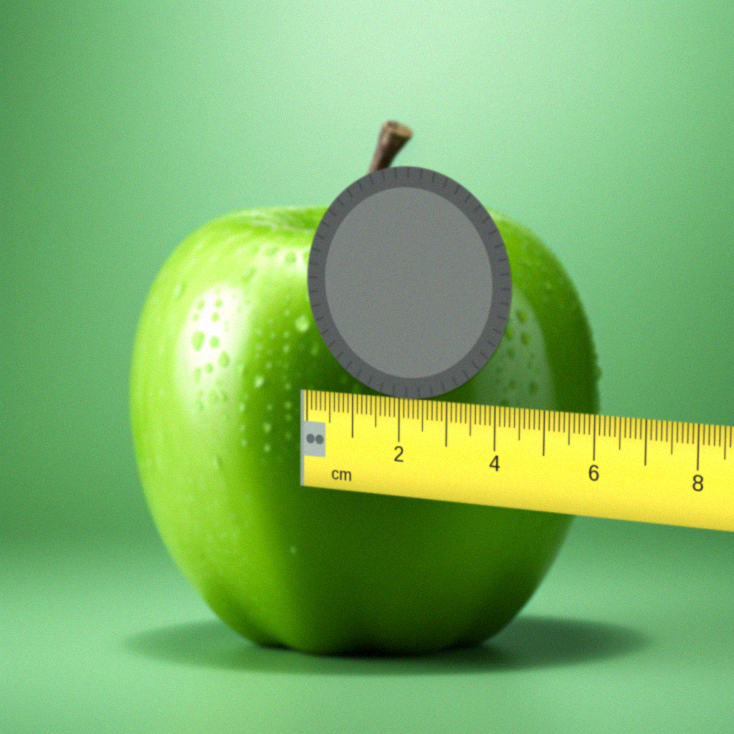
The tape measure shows 4.3 cm
